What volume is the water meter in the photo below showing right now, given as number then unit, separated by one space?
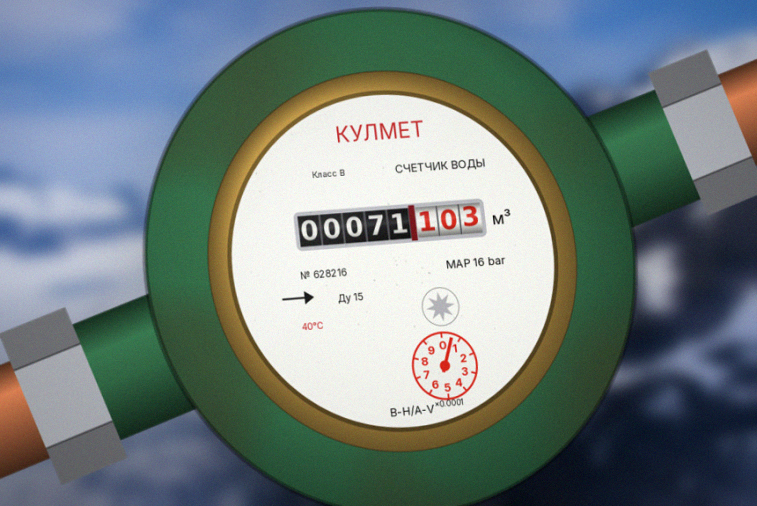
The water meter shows 71.1030 m³
